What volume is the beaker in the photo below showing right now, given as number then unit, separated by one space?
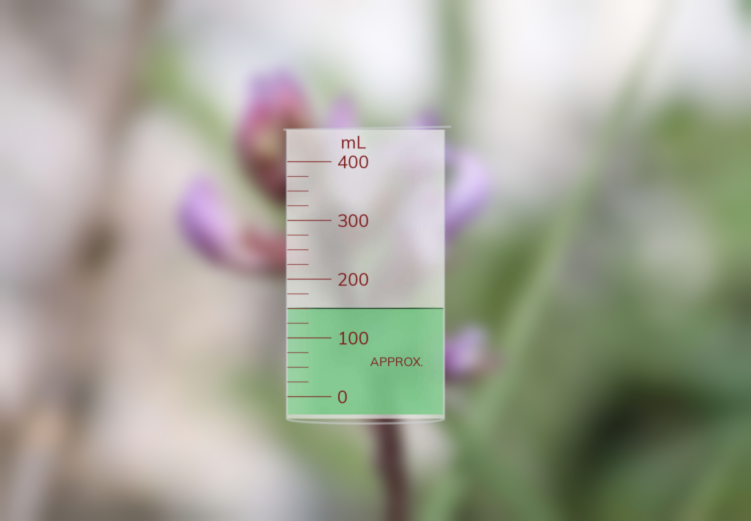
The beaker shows 150 mL
